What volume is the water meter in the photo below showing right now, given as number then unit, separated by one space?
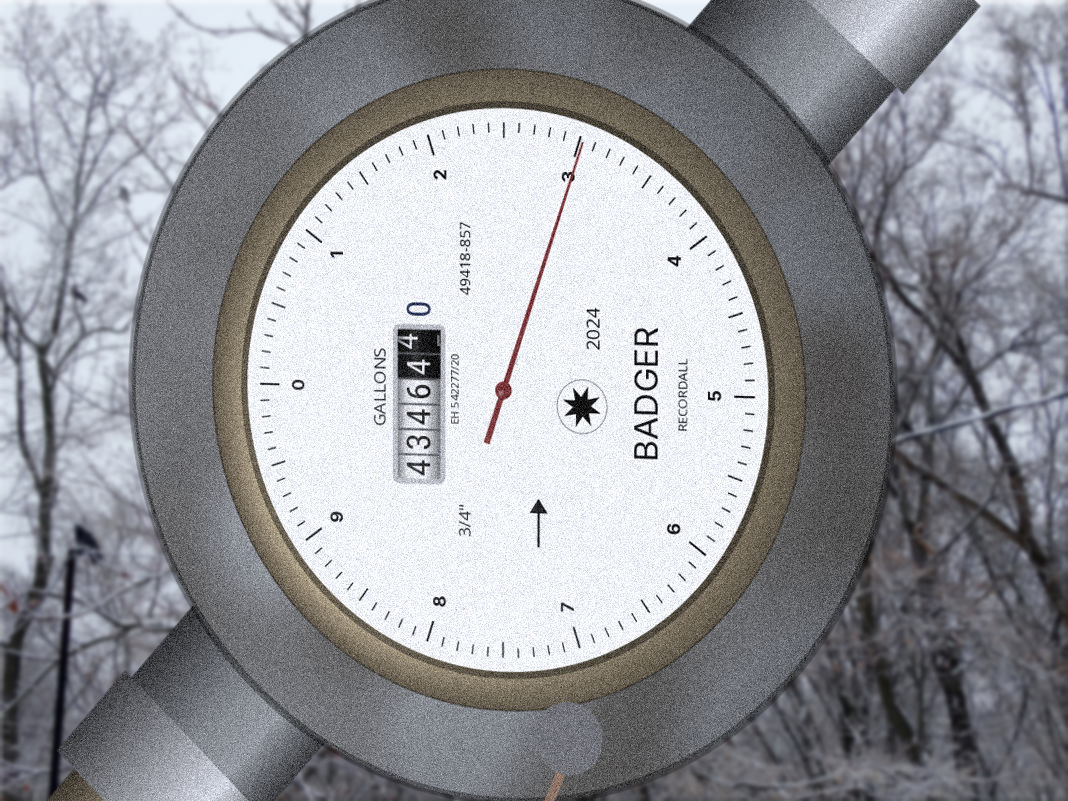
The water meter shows 4346443.0 gal
